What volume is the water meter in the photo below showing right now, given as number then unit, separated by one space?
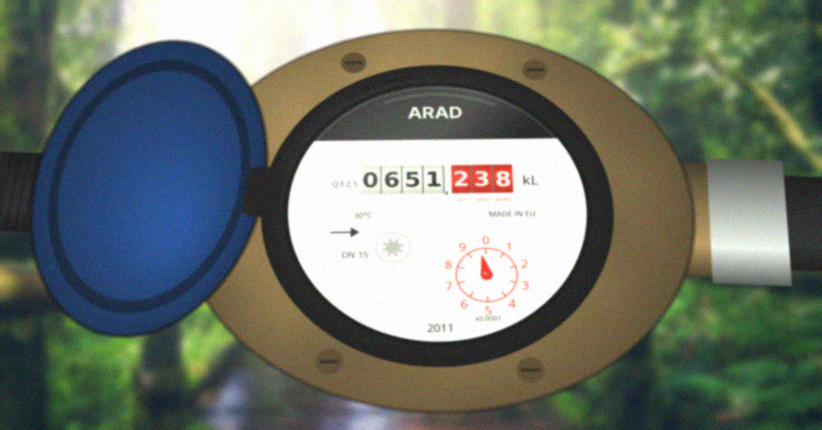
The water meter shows 651.2379 kL
